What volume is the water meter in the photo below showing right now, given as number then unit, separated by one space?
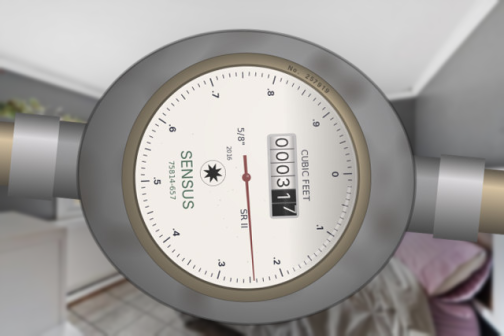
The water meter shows 317.24 ft³
